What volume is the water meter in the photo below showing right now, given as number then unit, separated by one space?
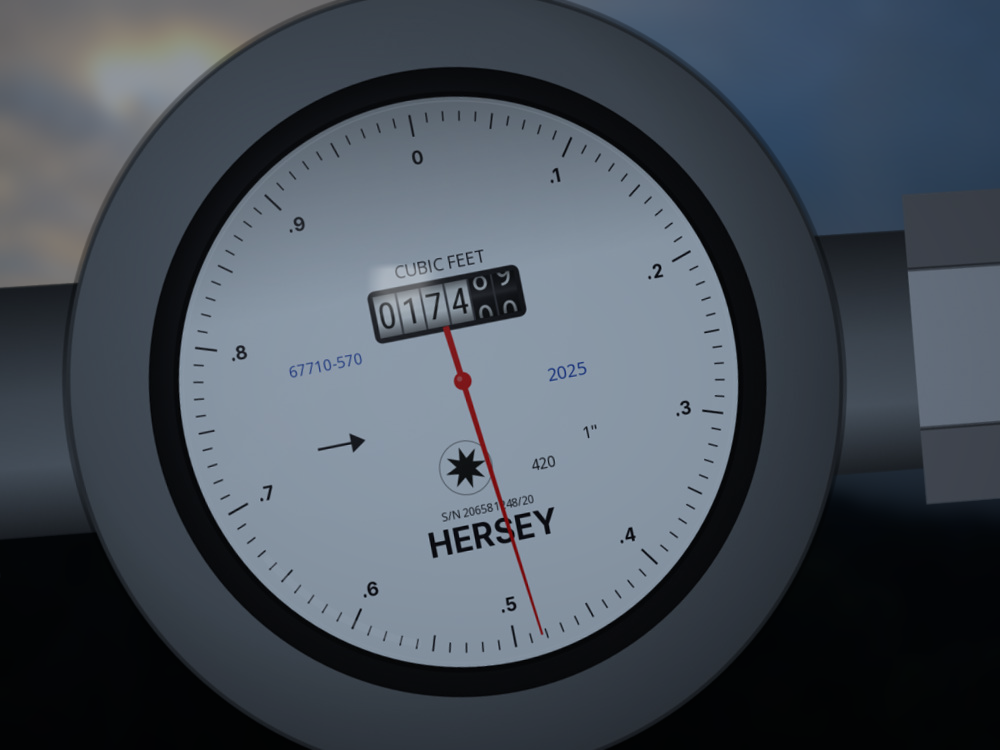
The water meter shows 17489.48 ft³
